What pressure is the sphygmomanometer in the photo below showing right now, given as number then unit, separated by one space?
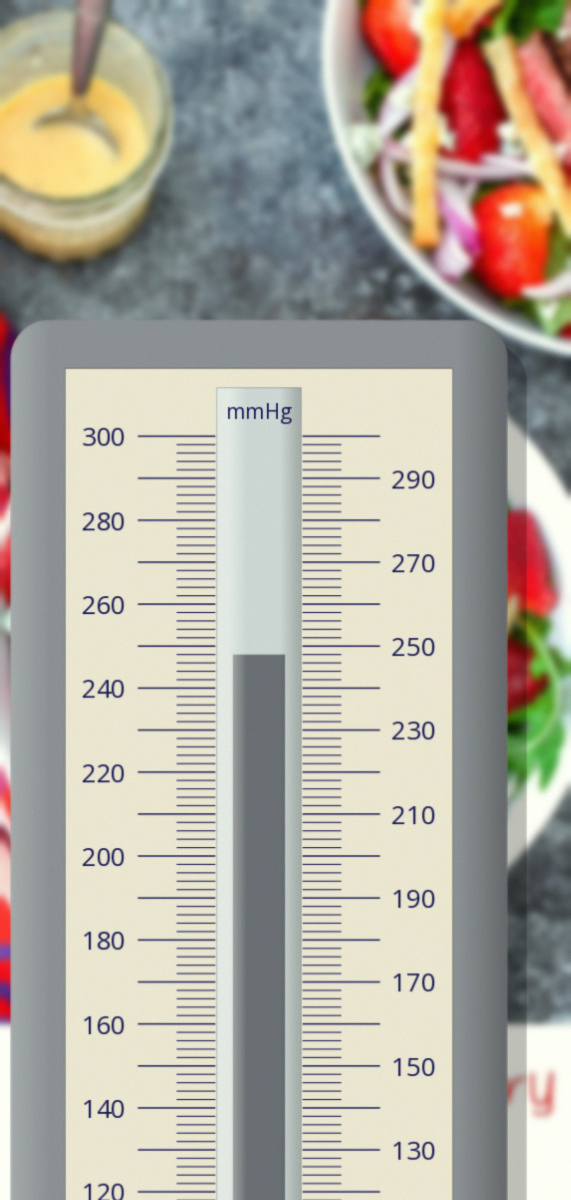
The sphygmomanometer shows 248 mmHg
